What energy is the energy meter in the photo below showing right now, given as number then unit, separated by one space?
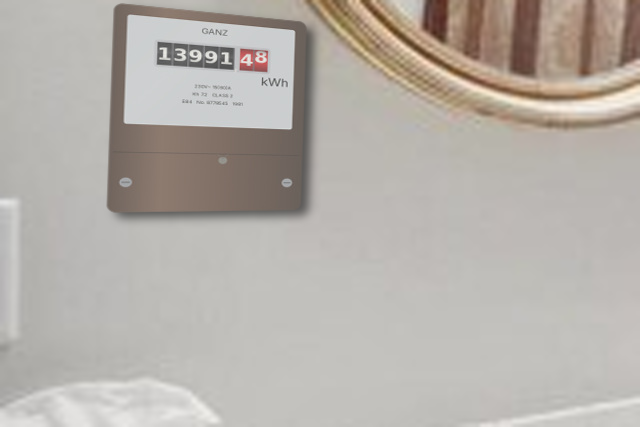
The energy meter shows 13991.48 kWh
